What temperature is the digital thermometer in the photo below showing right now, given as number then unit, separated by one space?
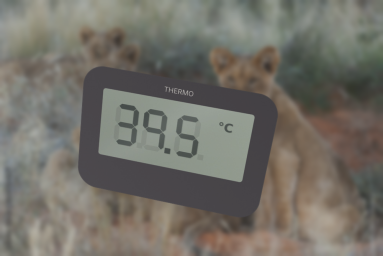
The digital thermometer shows 39.5 °C
